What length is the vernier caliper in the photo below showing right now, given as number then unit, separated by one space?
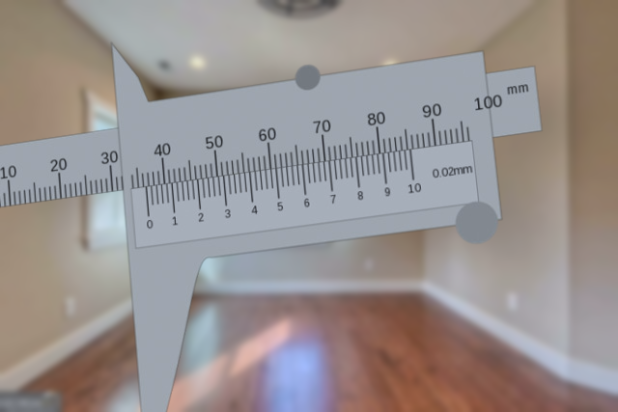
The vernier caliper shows 36.5 mm
